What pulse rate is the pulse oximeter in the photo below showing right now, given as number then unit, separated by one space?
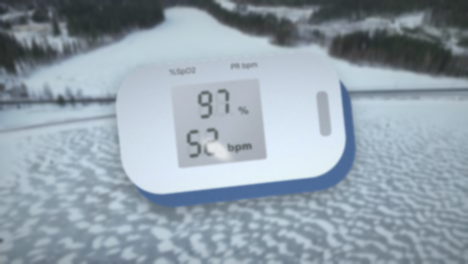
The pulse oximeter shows 52 bpm
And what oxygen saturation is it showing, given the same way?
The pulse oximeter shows 97 %
